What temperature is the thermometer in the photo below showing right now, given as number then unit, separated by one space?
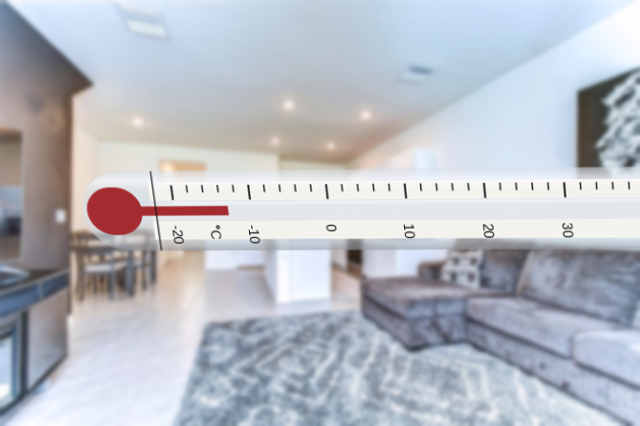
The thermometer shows -13 °C
